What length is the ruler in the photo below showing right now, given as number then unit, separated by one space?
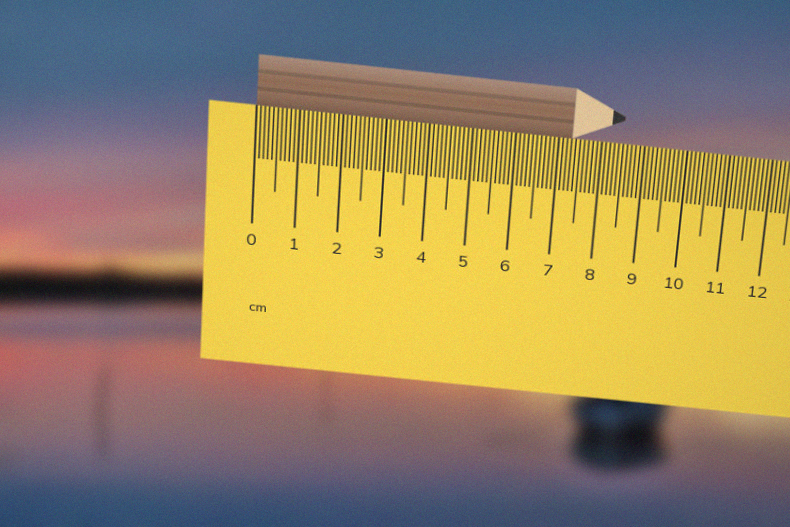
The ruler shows 8.5 cm
